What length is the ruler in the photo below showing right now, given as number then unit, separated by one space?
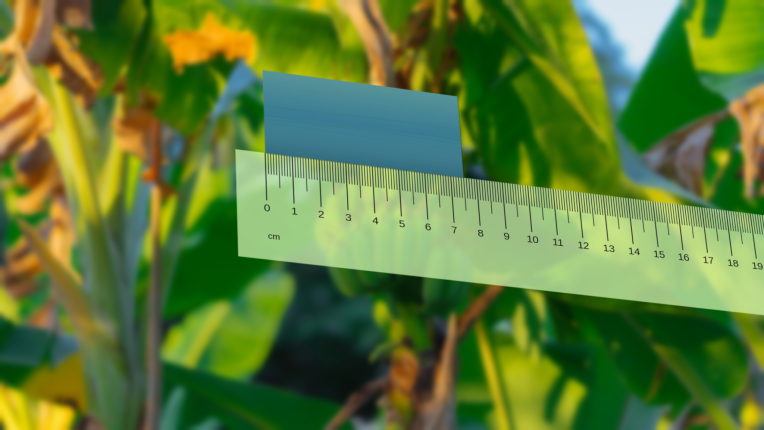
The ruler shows 7.5 cm
